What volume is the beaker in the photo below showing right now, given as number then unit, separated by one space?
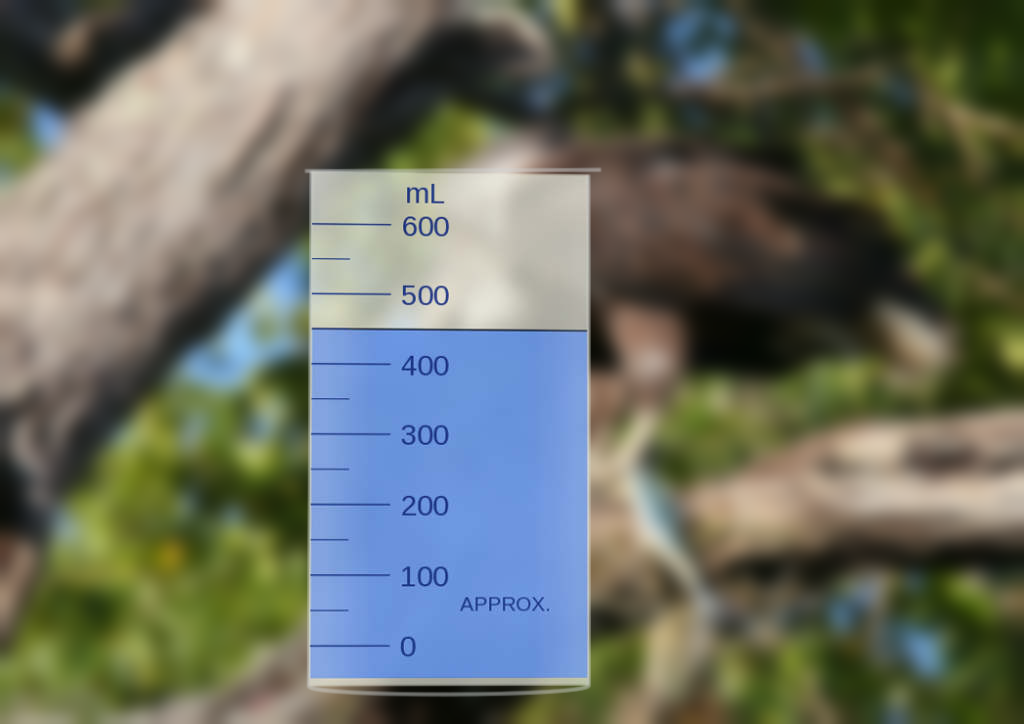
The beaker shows 450 mL
